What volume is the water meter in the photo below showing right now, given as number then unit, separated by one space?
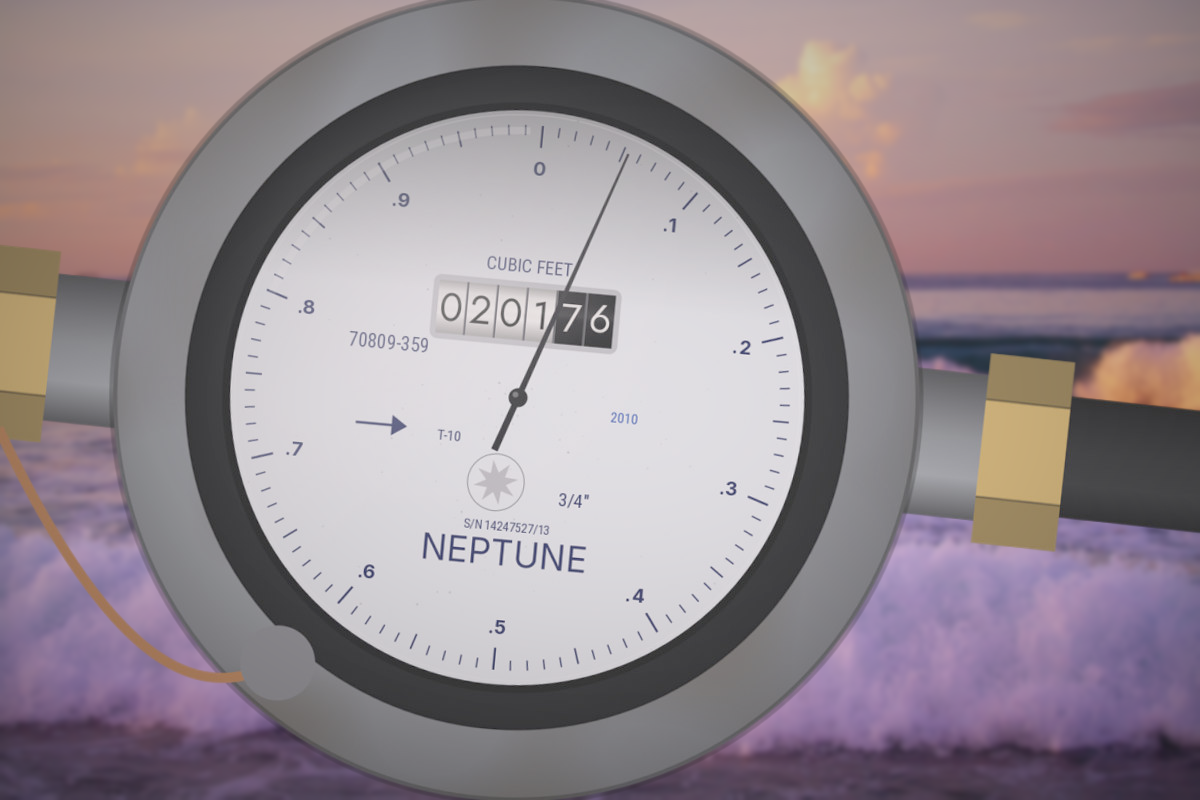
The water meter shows 20176.05 ft³
